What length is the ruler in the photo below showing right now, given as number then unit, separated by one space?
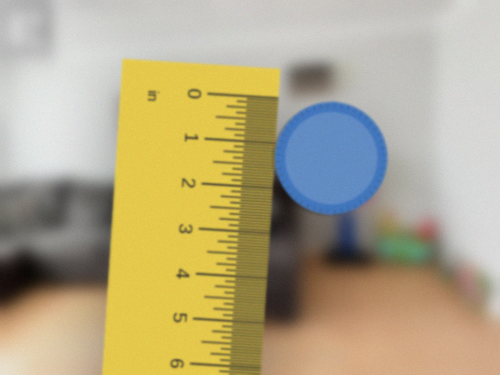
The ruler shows 2.5 in
